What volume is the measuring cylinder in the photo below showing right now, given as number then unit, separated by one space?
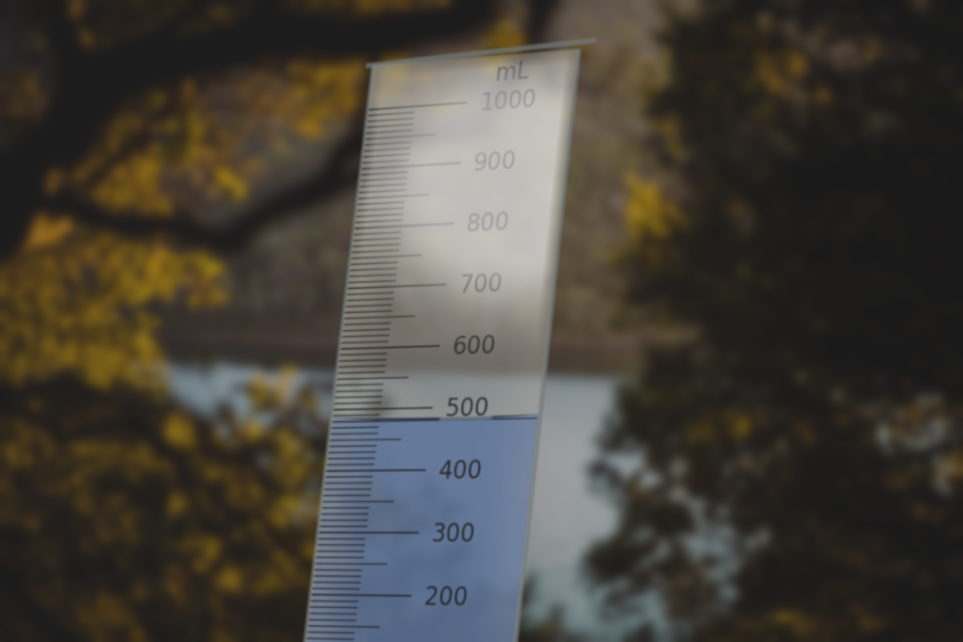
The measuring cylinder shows 480 mL
